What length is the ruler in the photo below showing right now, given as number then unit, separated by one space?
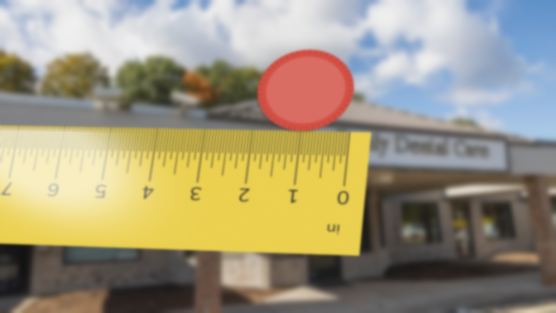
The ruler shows 2 in
